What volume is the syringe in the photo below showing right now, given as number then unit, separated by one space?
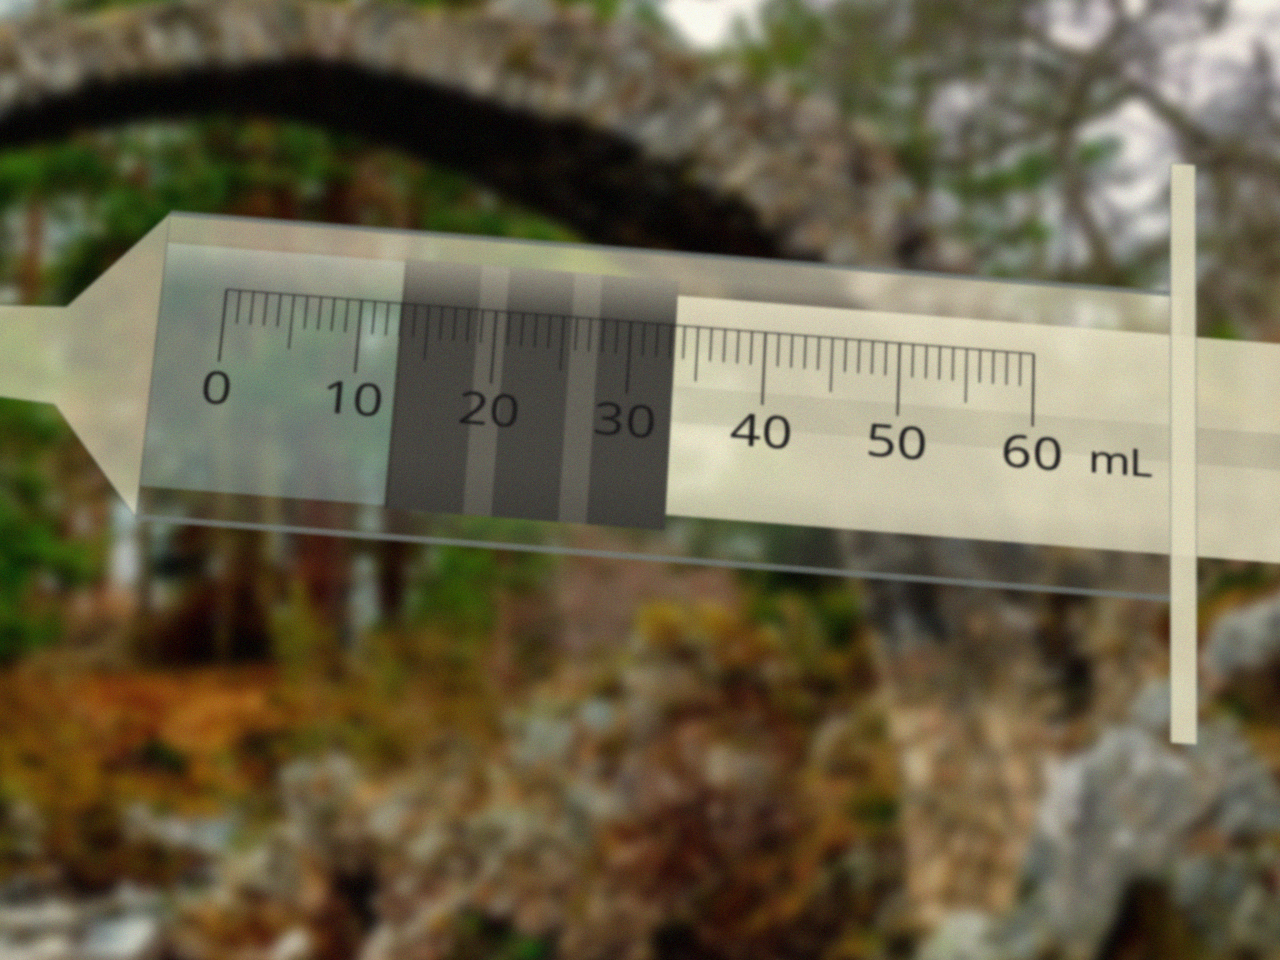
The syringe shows 13 mL
